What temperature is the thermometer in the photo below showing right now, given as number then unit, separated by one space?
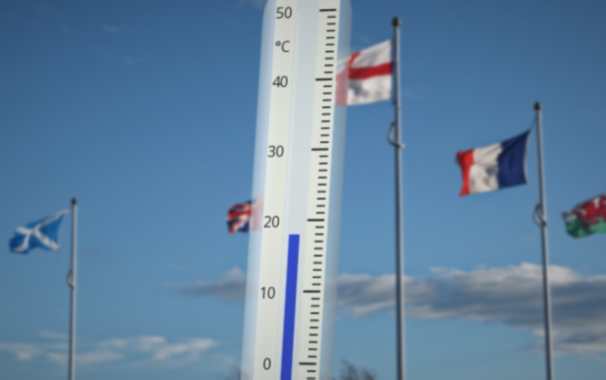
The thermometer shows 18 °C
